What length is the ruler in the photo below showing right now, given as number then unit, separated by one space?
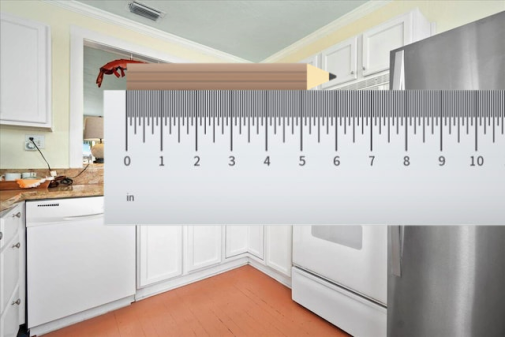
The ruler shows 6 in
